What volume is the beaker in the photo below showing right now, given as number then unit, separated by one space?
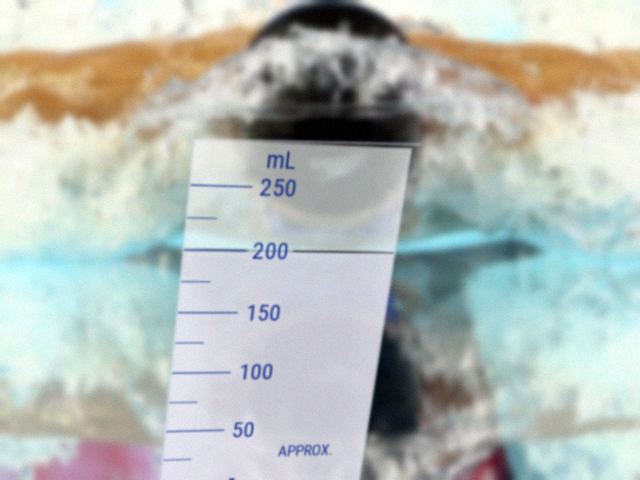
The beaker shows 200 mL
